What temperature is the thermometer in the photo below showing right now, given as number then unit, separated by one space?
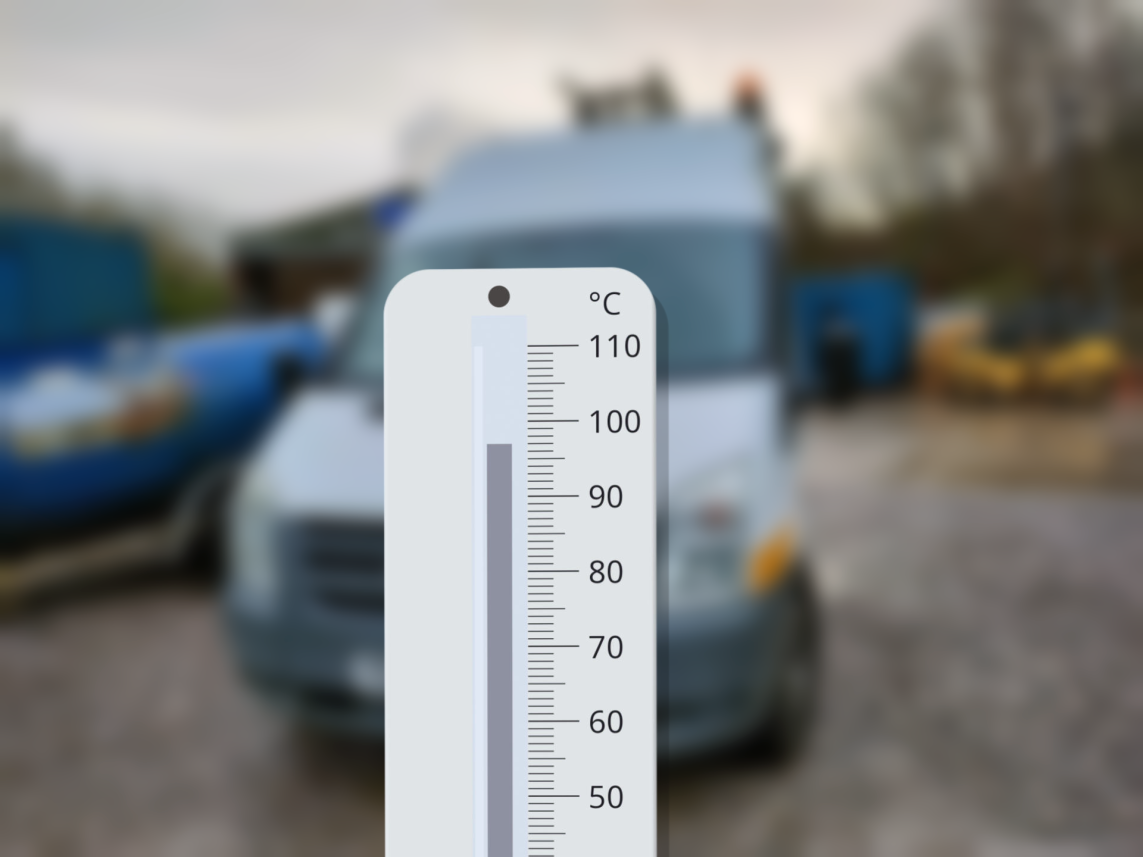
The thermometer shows 97 °C
